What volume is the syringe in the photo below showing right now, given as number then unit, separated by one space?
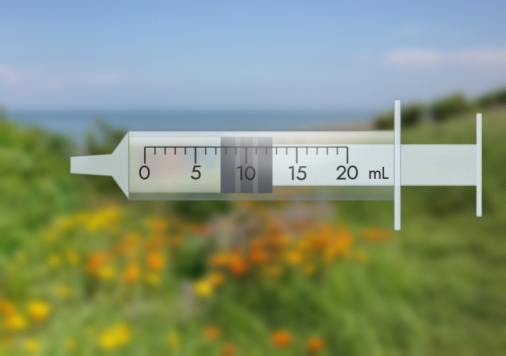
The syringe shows 7.5 mL
